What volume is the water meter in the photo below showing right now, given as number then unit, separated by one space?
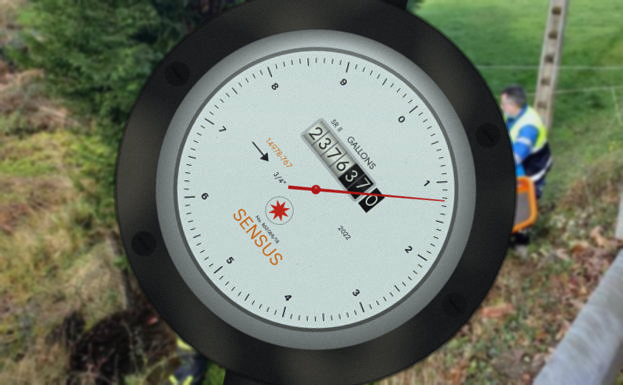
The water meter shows 2376371.2 gal
